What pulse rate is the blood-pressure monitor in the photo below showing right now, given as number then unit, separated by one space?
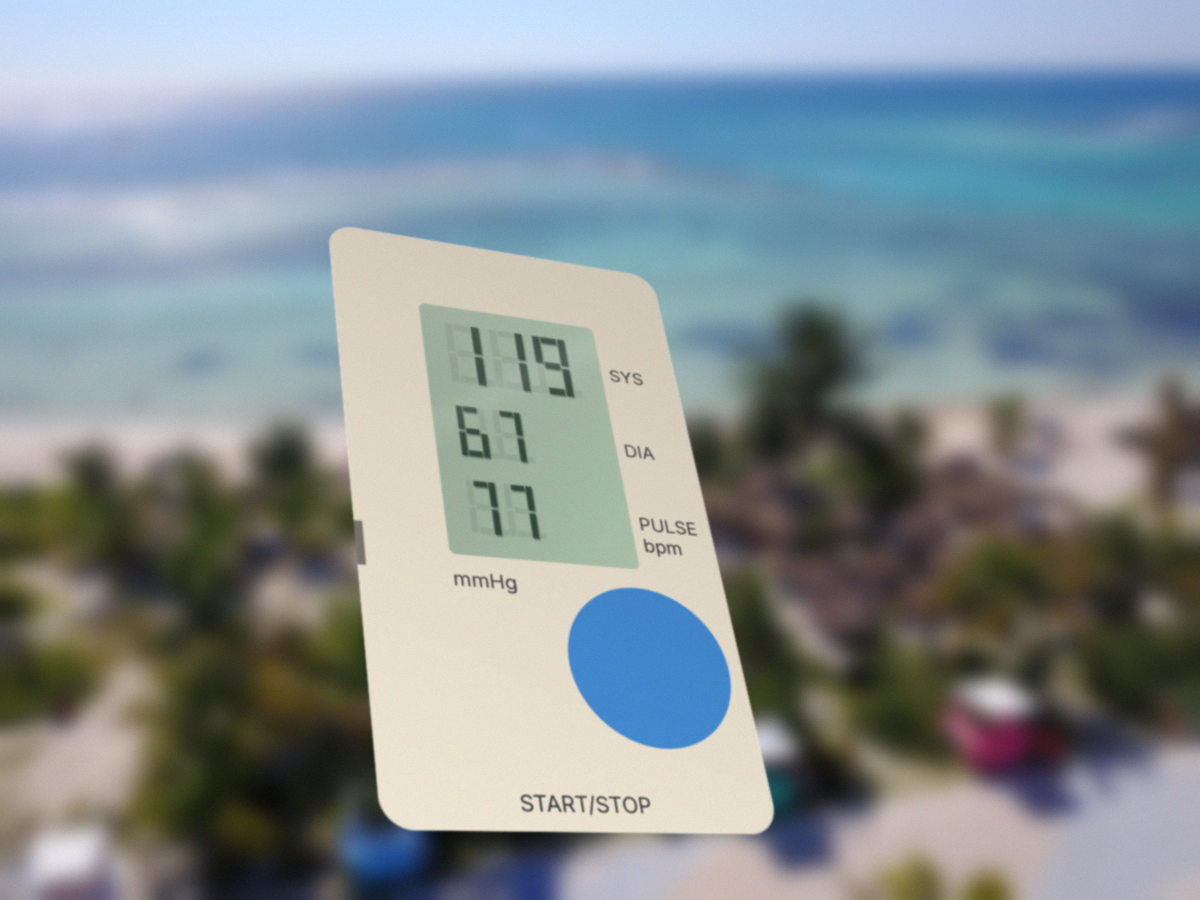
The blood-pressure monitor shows 77 bpm
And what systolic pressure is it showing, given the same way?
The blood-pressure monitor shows 119 mmHg
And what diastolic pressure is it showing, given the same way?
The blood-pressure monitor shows 67 mmHg
